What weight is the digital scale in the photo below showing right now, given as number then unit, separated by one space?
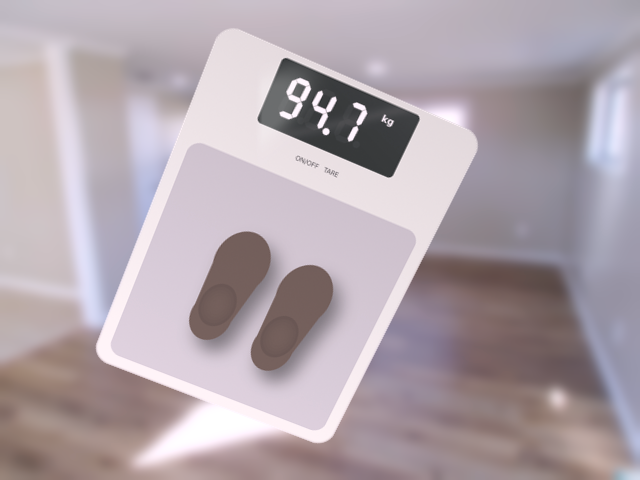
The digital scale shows 94.7 kg
